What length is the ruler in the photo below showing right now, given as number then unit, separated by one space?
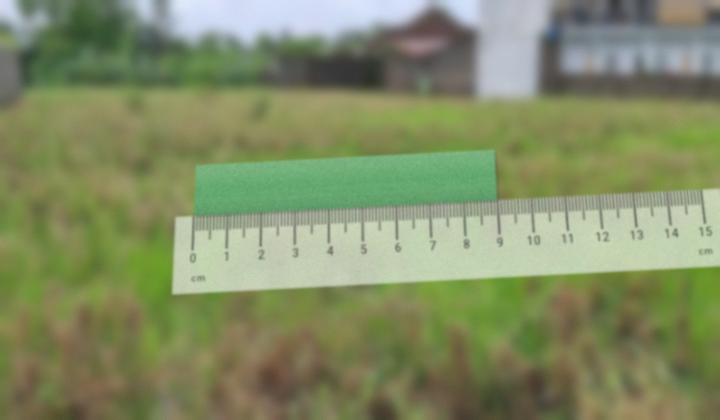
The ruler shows 9 cm
